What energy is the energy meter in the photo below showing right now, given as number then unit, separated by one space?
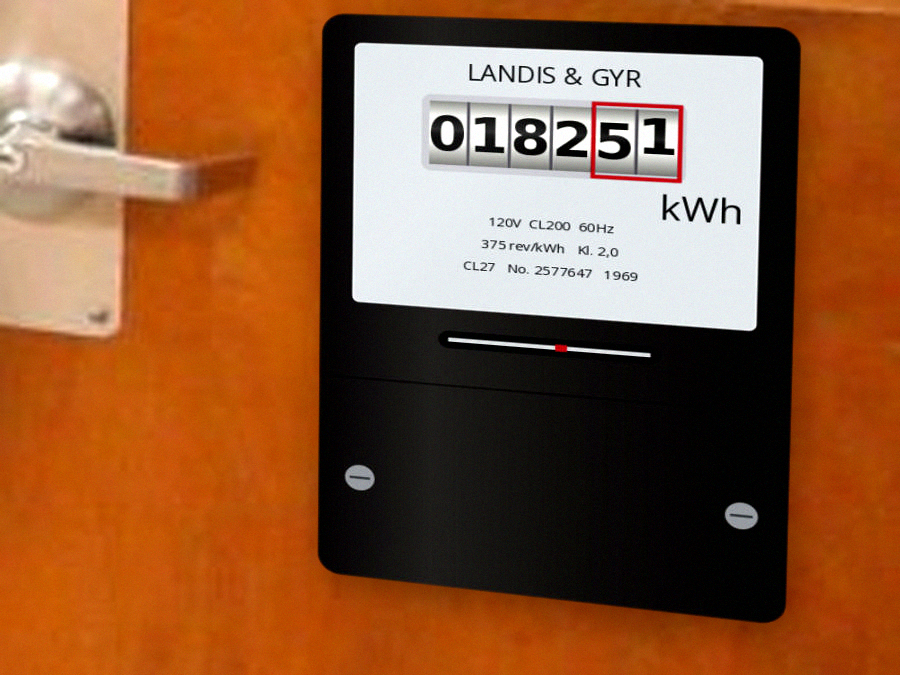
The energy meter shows 182.51 kWh
